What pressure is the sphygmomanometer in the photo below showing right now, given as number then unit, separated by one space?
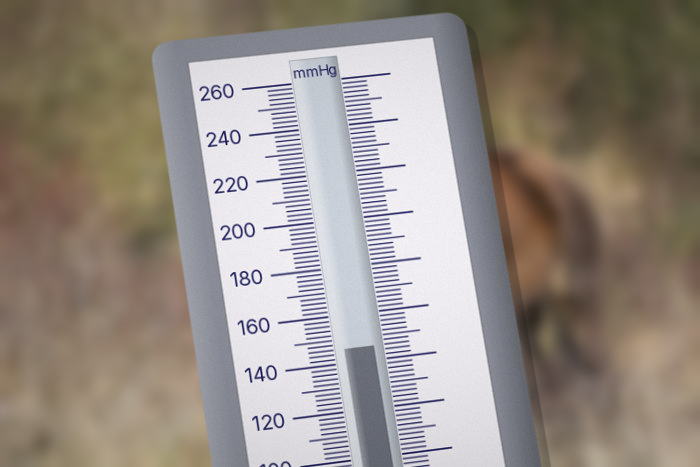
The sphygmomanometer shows 146 mmHg
